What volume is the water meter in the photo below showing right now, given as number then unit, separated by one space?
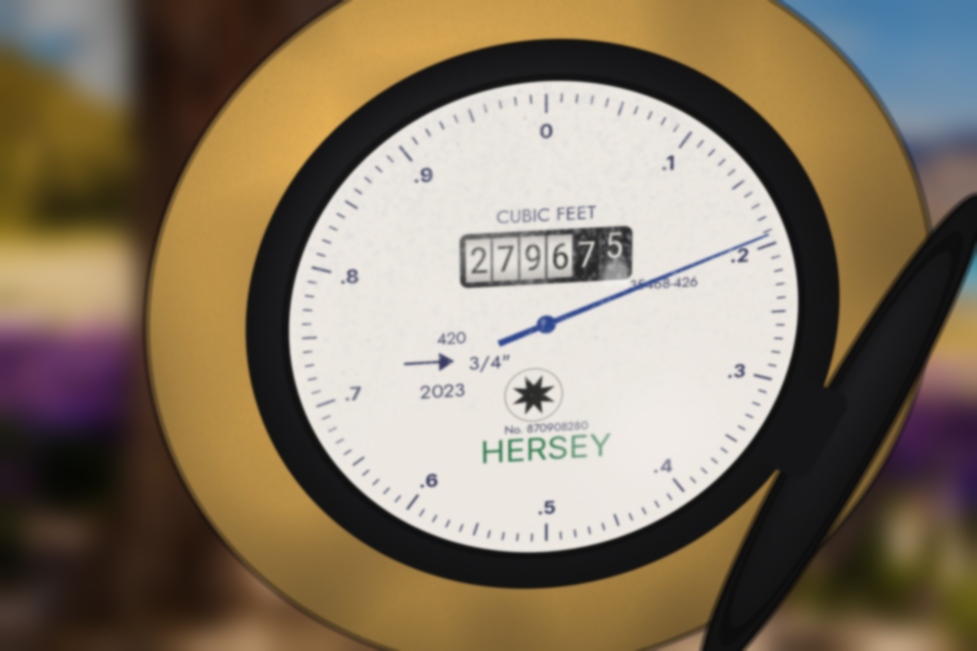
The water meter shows 279675.19 ft³
